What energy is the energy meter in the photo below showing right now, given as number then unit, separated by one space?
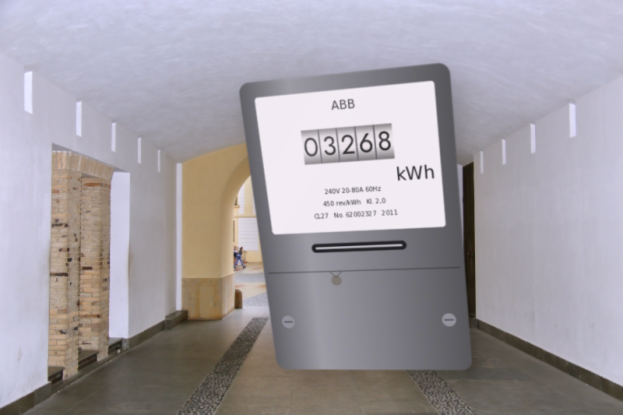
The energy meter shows 3268 kWh
